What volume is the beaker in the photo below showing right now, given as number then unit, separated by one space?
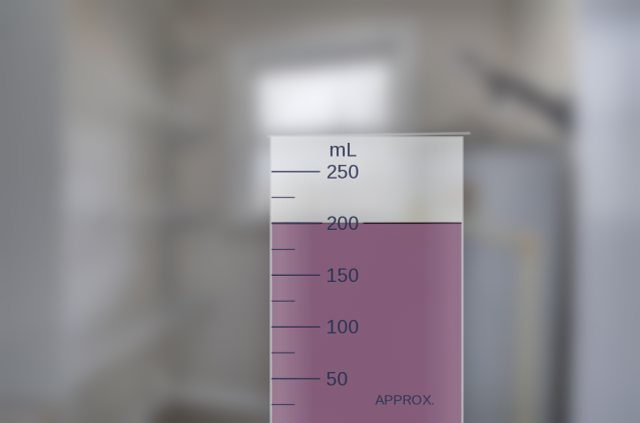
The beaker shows 200 mL
